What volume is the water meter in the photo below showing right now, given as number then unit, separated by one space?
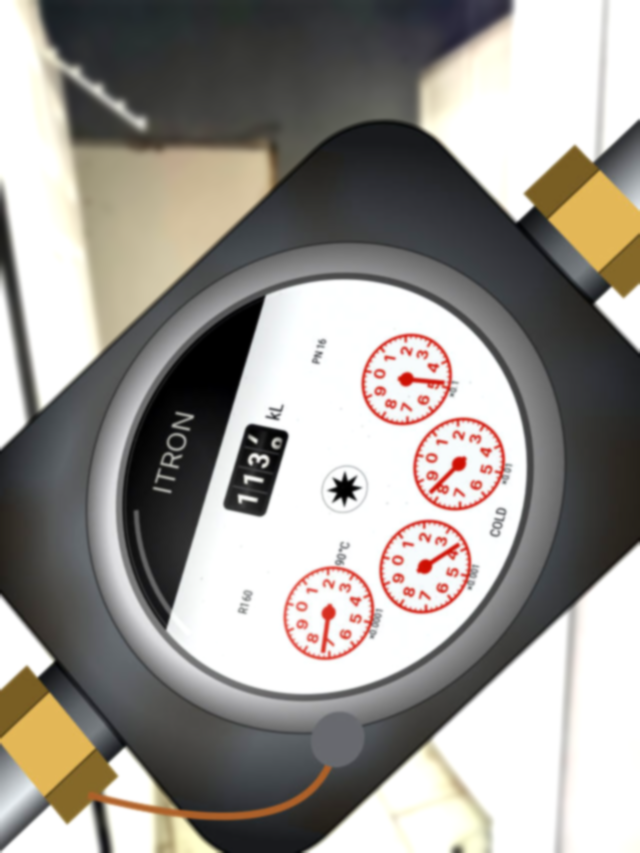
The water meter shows 1137.4837 kL
